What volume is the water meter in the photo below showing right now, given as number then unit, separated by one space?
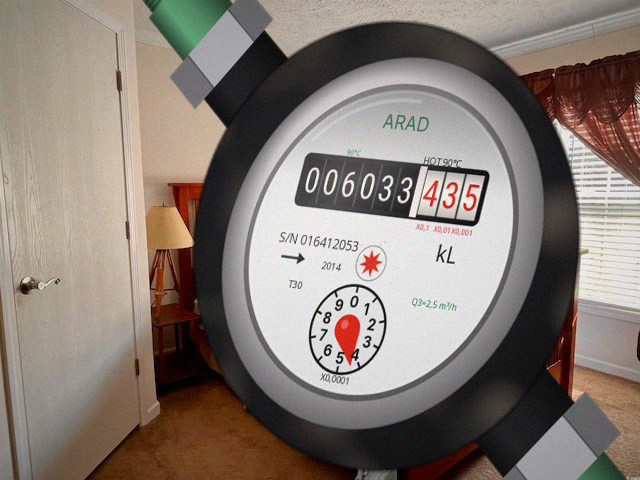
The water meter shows 6033.4354 kL
